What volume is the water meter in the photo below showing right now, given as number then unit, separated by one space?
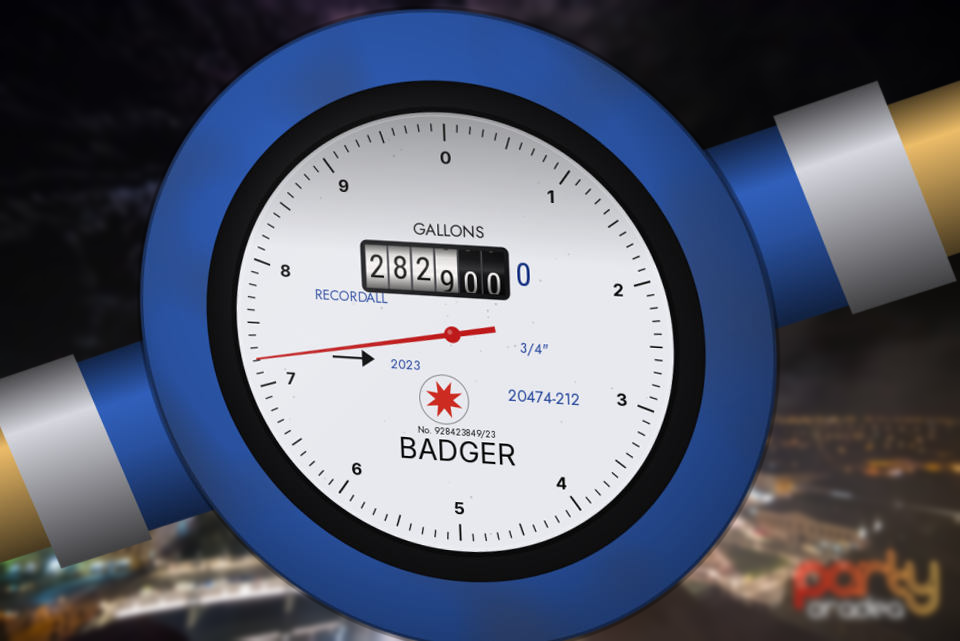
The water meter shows 2828997.2 gal
